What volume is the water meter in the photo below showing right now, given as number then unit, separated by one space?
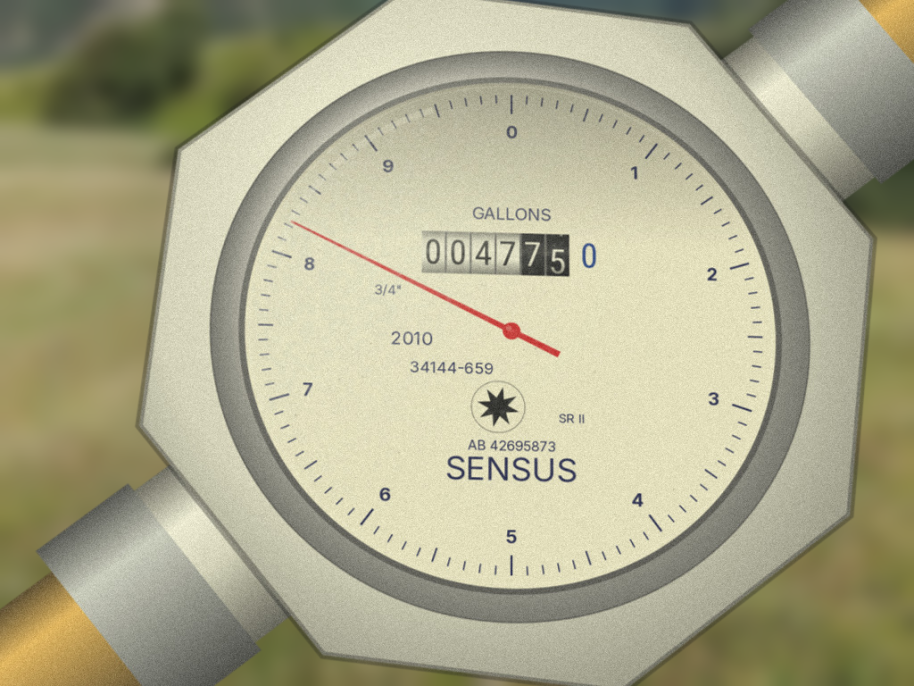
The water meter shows 47748.2 gal
